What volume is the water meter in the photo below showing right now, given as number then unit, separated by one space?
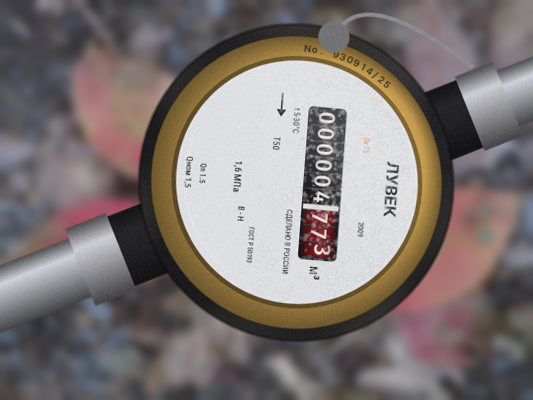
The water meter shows 4.773 m³
